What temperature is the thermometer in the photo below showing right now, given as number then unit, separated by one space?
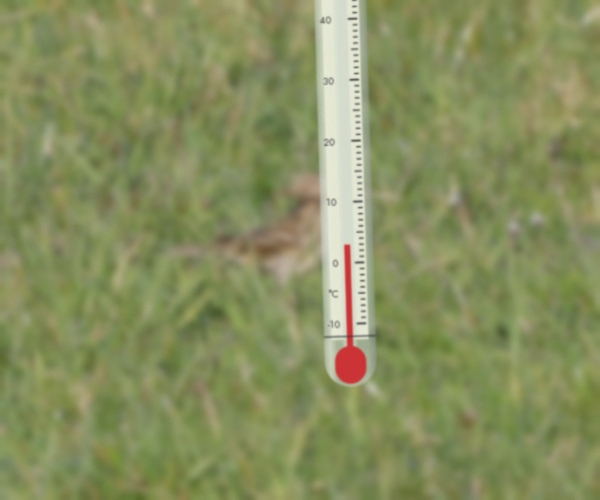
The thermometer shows 3 °C
